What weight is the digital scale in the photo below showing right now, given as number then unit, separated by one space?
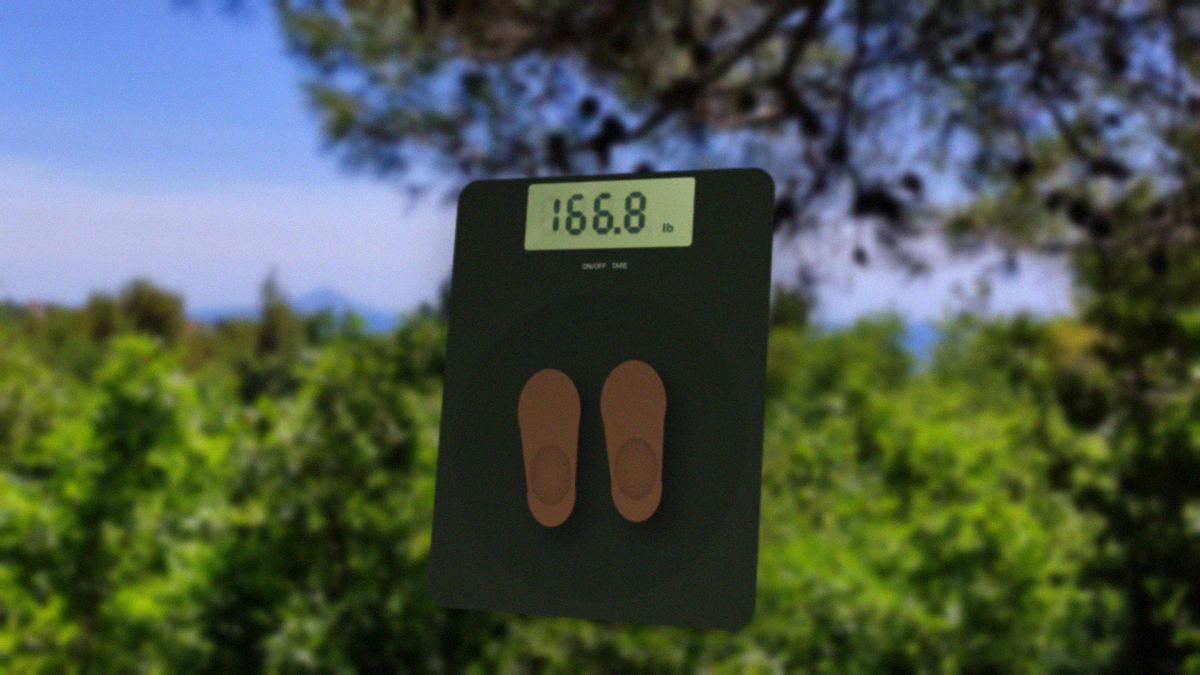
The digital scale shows 166.8 lb
